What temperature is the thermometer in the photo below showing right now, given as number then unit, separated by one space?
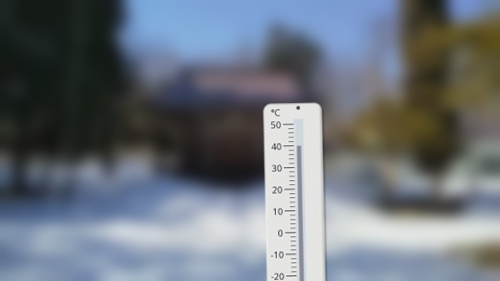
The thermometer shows 40 °C
